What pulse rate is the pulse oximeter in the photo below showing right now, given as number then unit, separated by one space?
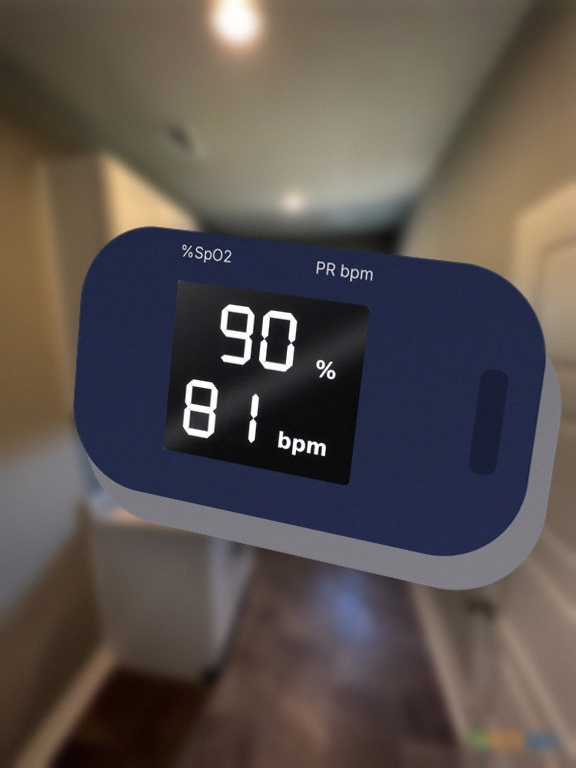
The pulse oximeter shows 81 bpm
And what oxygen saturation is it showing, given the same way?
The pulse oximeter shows 90 %
